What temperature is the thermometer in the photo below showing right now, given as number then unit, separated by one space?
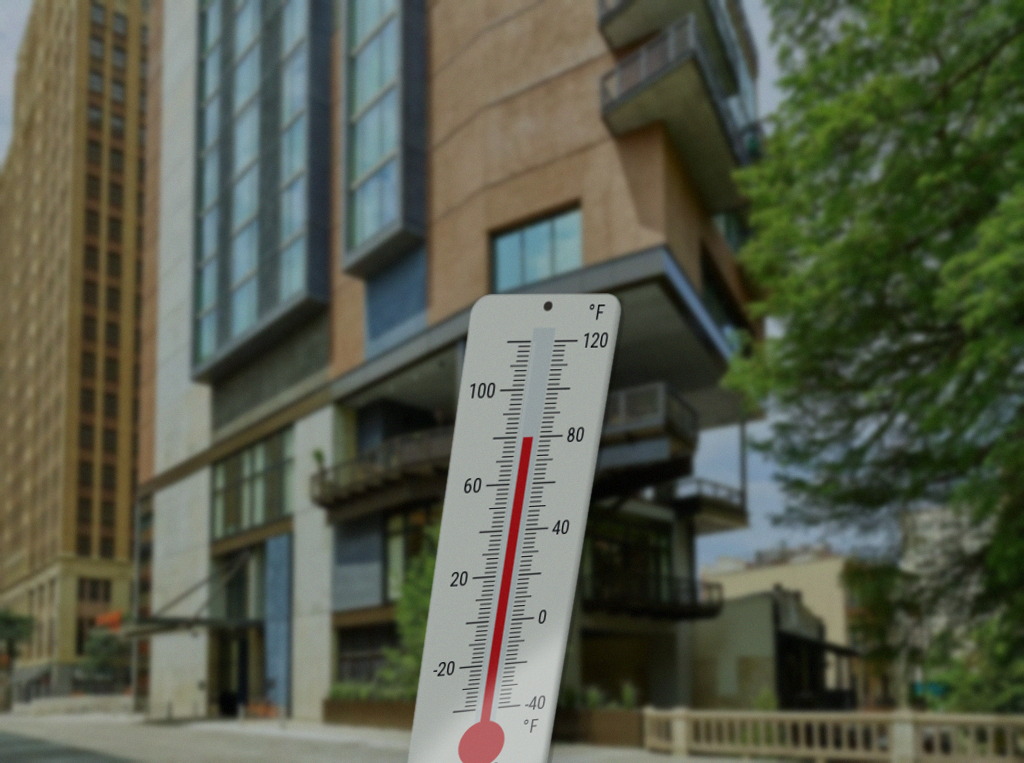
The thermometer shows 80 °F
